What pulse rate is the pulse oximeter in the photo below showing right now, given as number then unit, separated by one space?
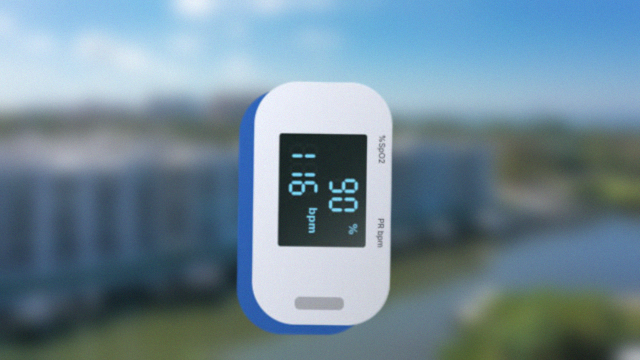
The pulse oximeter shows 116 bpm
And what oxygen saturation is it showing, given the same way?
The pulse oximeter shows 90 %
